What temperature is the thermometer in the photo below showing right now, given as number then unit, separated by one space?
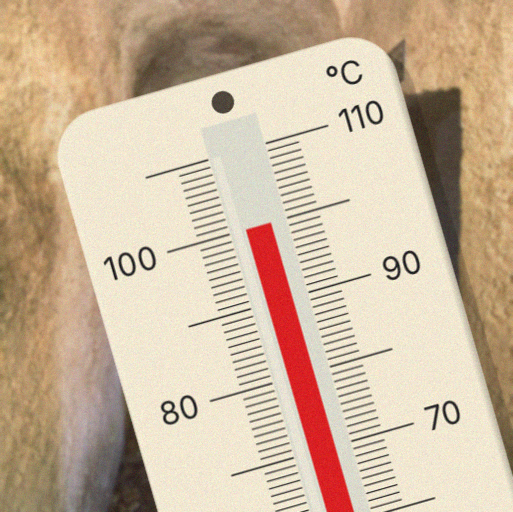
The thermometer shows 100 °C
